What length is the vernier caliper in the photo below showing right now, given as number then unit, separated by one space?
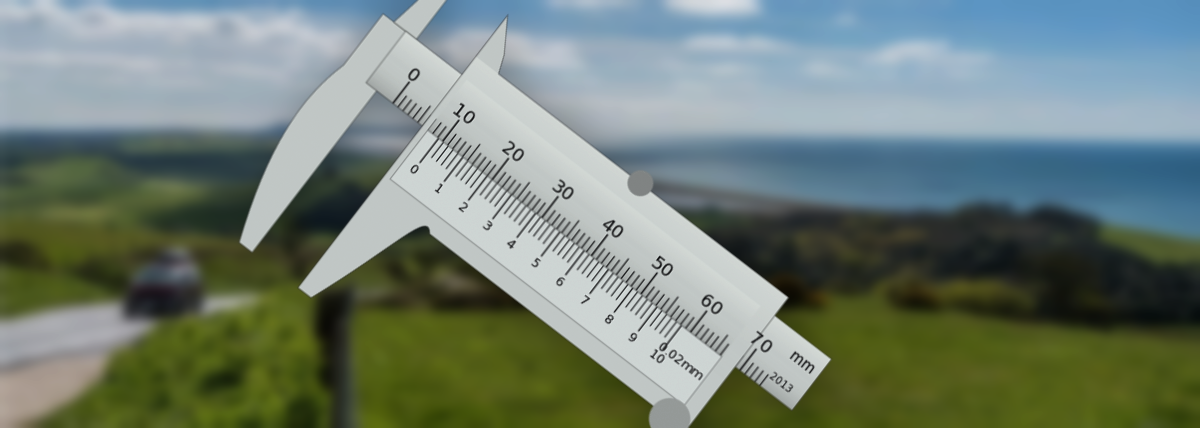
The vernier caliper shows 9.2 mm
